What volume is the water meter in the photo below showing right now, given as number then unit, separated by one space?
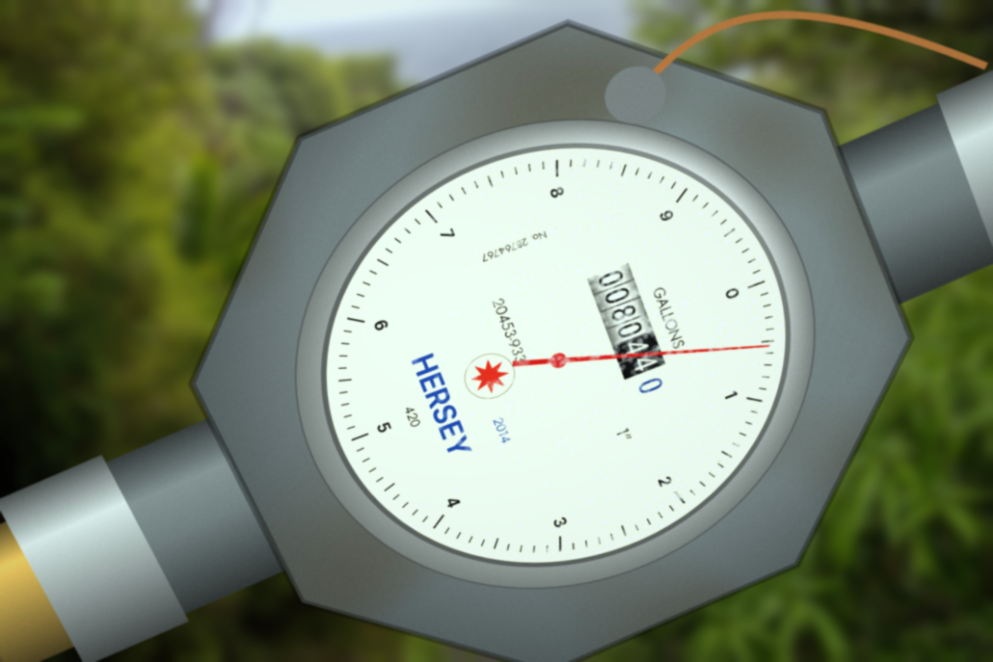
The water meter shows 80440.5 gal
